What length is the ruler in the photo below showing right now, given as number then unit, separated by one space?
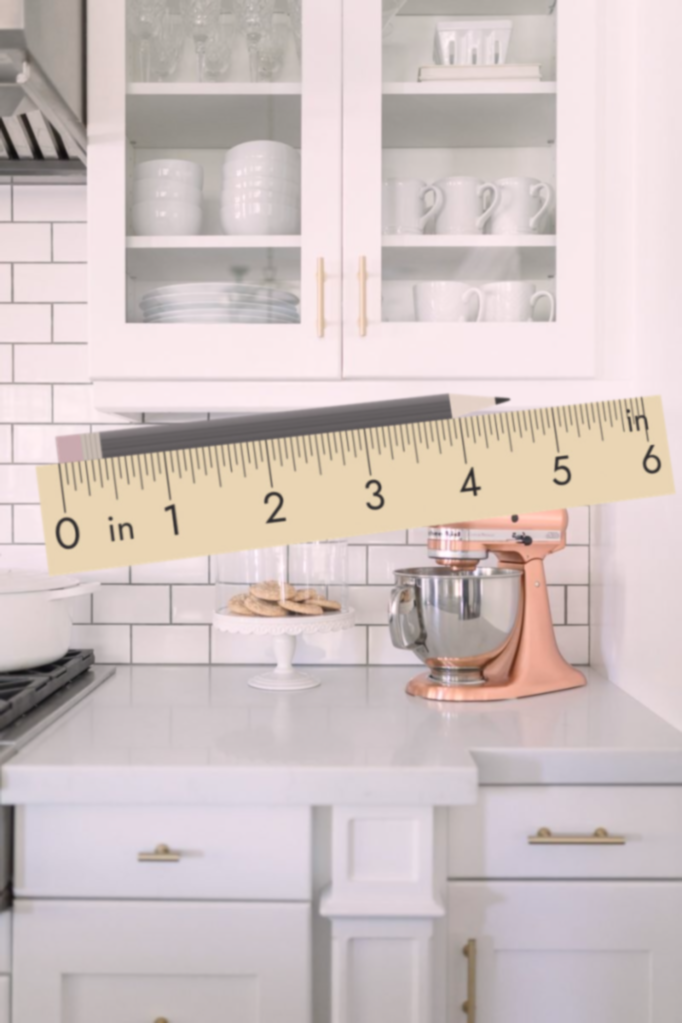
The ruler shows 4.5625 in
